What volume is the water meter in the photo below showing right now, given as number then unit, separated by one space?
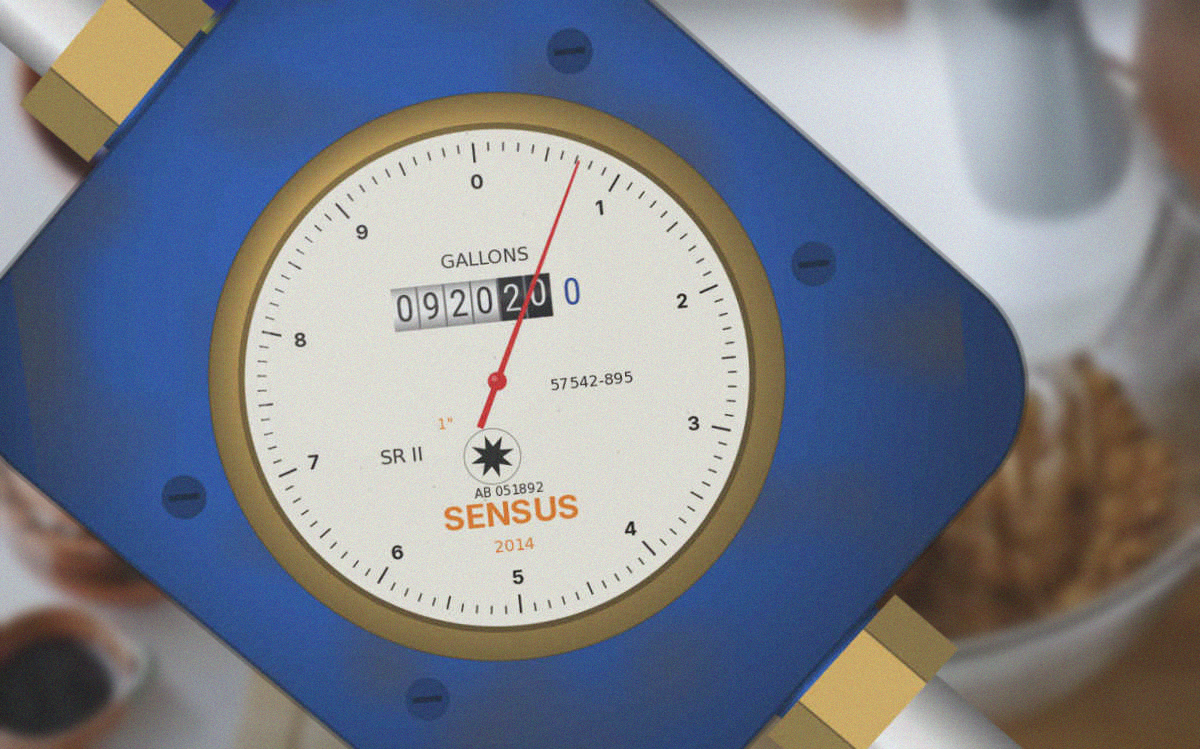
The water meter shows 920200.7 gal
